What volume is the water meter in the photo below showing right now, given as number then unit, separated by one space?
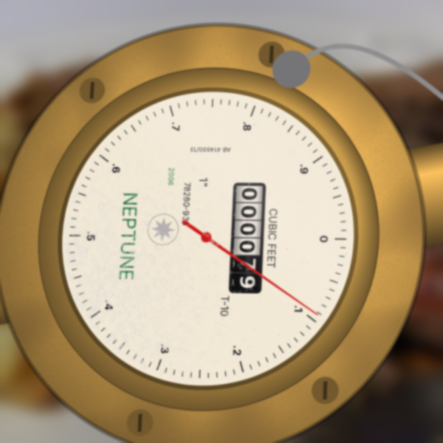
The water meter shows 79.09 ft³
